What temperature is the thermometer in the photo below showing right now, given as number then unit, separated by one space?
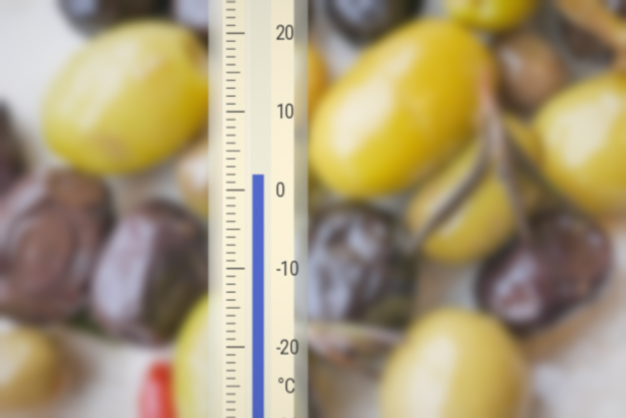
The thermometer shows 2 °C
